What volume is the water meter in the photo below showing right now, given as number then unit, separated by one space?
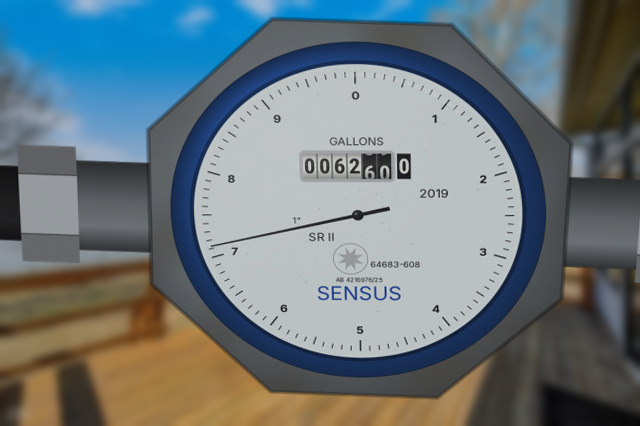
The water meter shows 62597.1 gal
